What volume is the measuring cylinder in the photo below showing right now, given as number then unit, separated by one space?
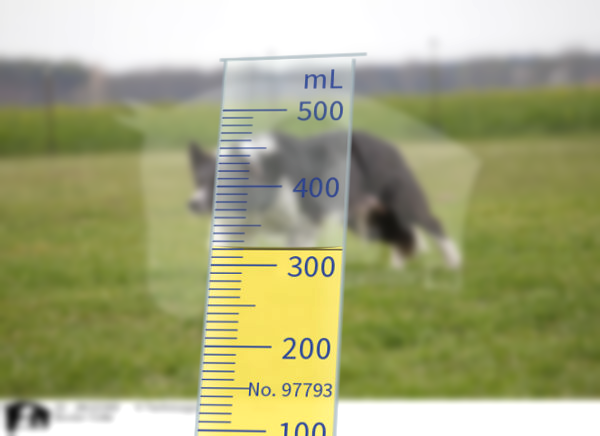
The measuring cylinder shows 320 mL
